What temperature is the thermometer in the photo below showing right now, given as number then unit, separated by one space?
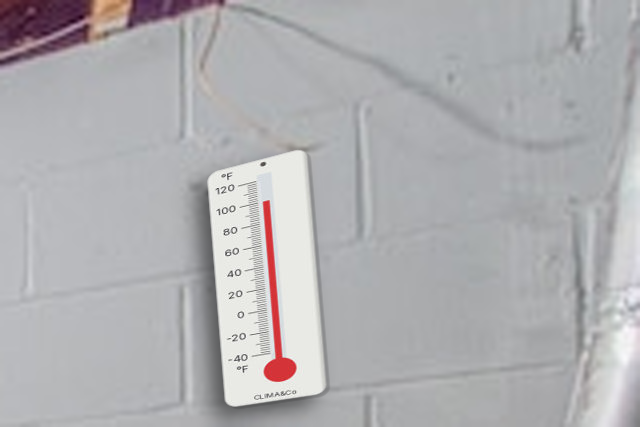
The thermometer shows 100 °F
